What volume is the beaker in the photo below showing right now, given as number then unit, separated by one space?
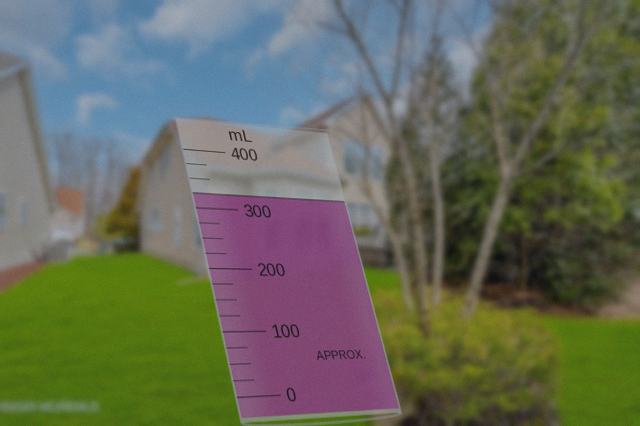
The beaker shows 325 mL
